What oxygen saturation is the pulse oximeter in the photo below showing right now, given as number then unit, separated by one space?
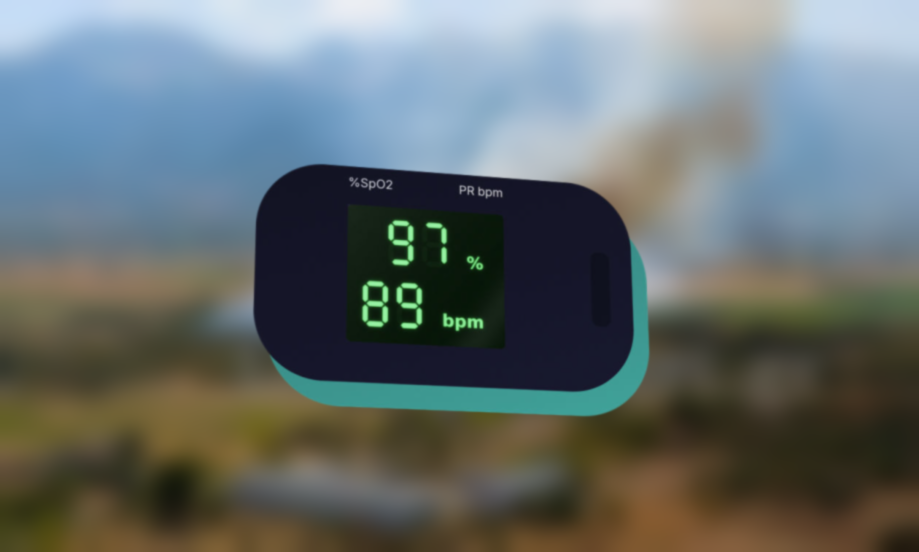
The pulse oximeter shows 97 %
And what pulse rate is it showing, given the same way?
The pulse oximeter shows 89 bpm
